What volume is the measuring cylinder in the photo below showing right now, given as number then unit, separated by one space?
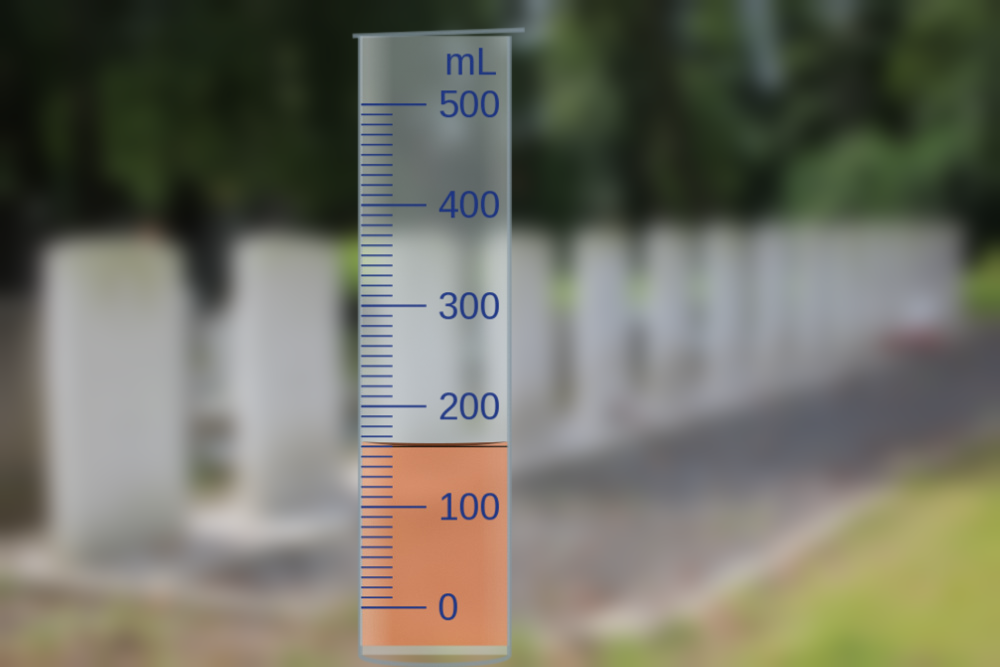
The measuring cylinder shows 160 mL
